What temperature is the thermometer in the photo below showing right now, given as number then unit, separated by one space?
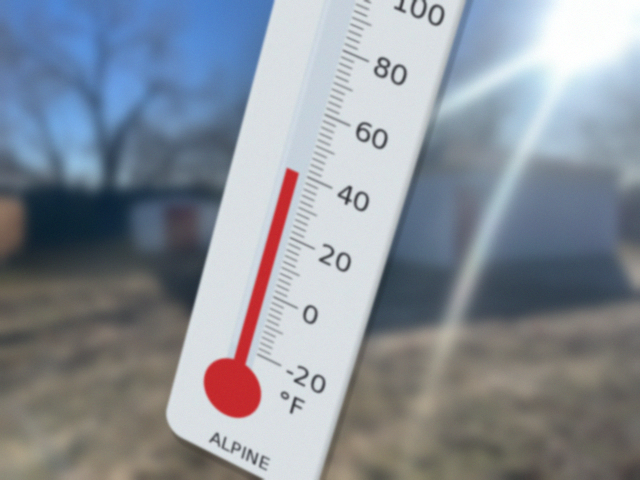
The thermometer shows 40 °F
